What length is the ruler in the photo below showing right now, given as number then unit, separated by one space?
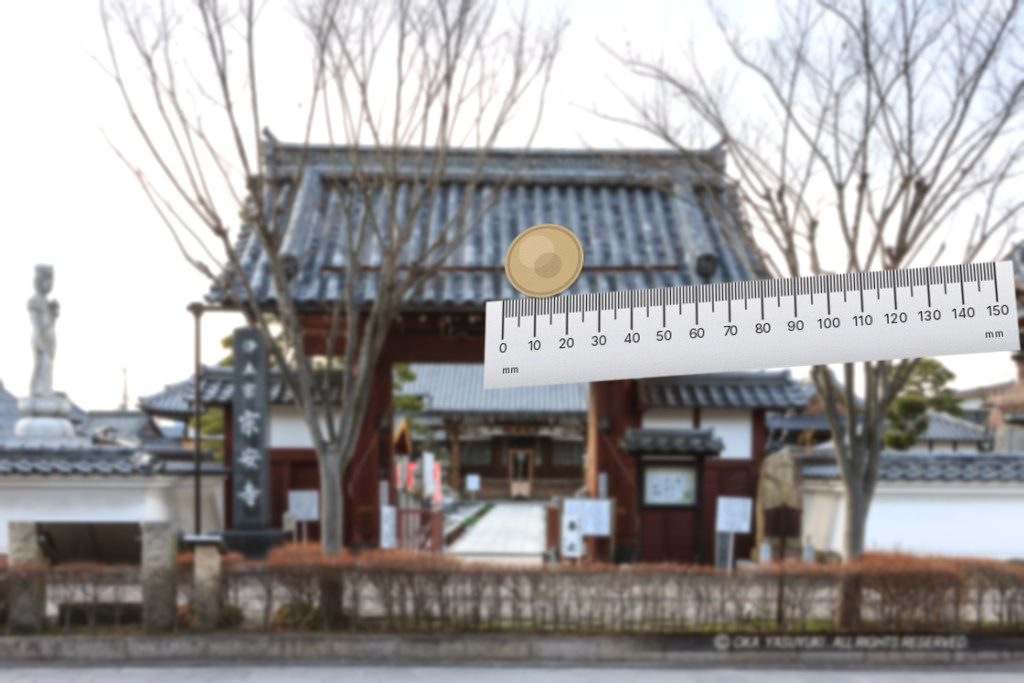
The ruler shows 25 mm
